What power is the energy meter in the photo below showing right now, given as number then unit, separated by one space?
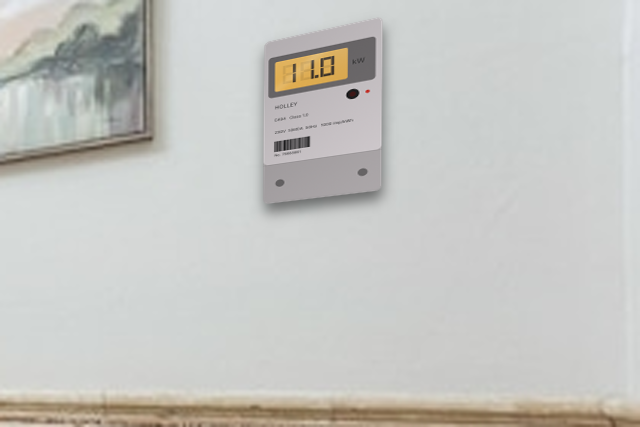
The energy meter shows 11.0 kW
